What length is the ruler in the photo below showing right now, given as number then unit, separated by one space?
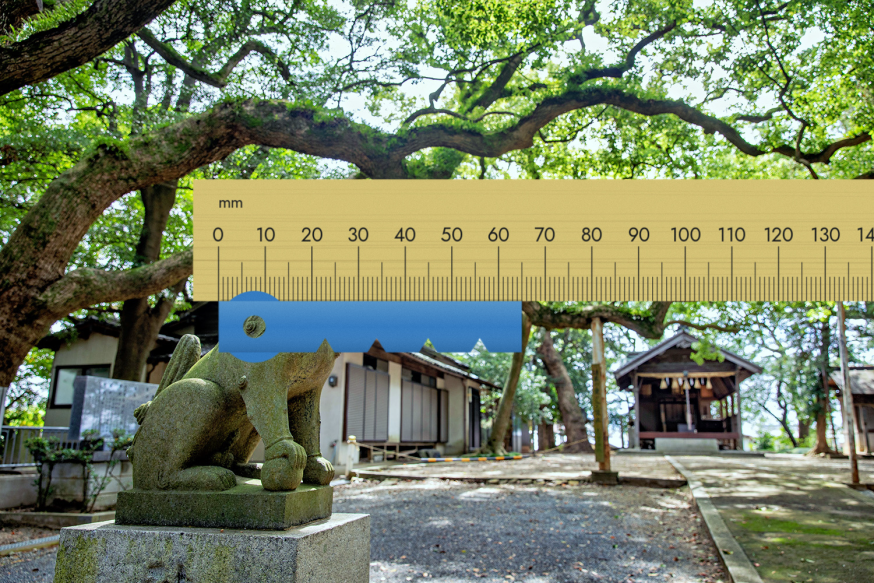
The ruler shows 65 mm
